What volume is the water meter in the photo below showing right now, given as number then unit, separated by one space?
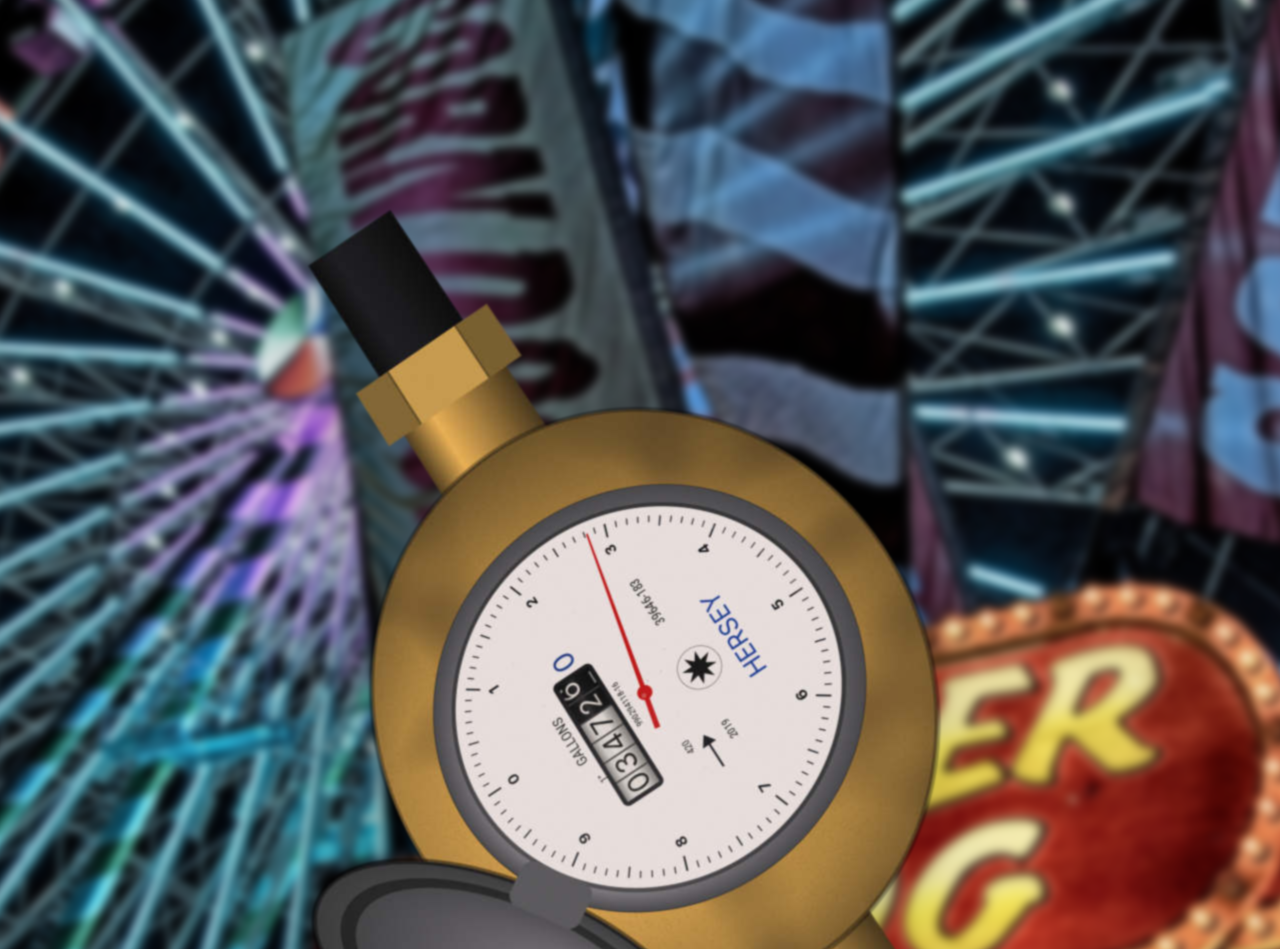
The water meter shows 347262.8 gal
